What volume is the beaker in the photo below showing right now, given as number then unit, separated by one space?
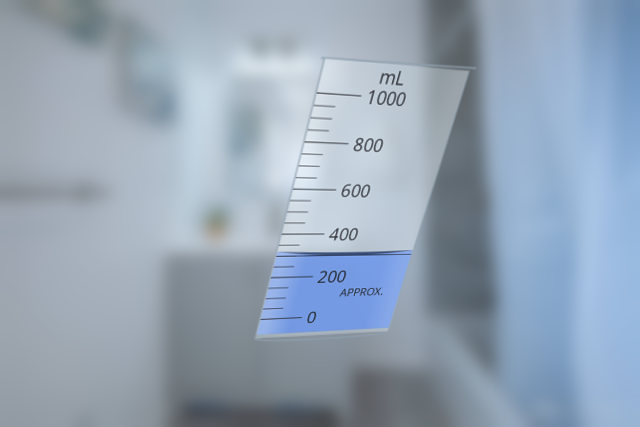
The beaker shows 300 mL
